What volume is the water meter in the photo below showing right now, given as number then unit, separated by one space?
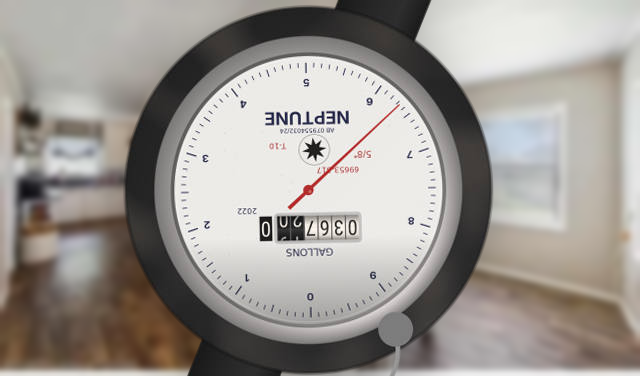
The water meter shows 367196.3 gal
